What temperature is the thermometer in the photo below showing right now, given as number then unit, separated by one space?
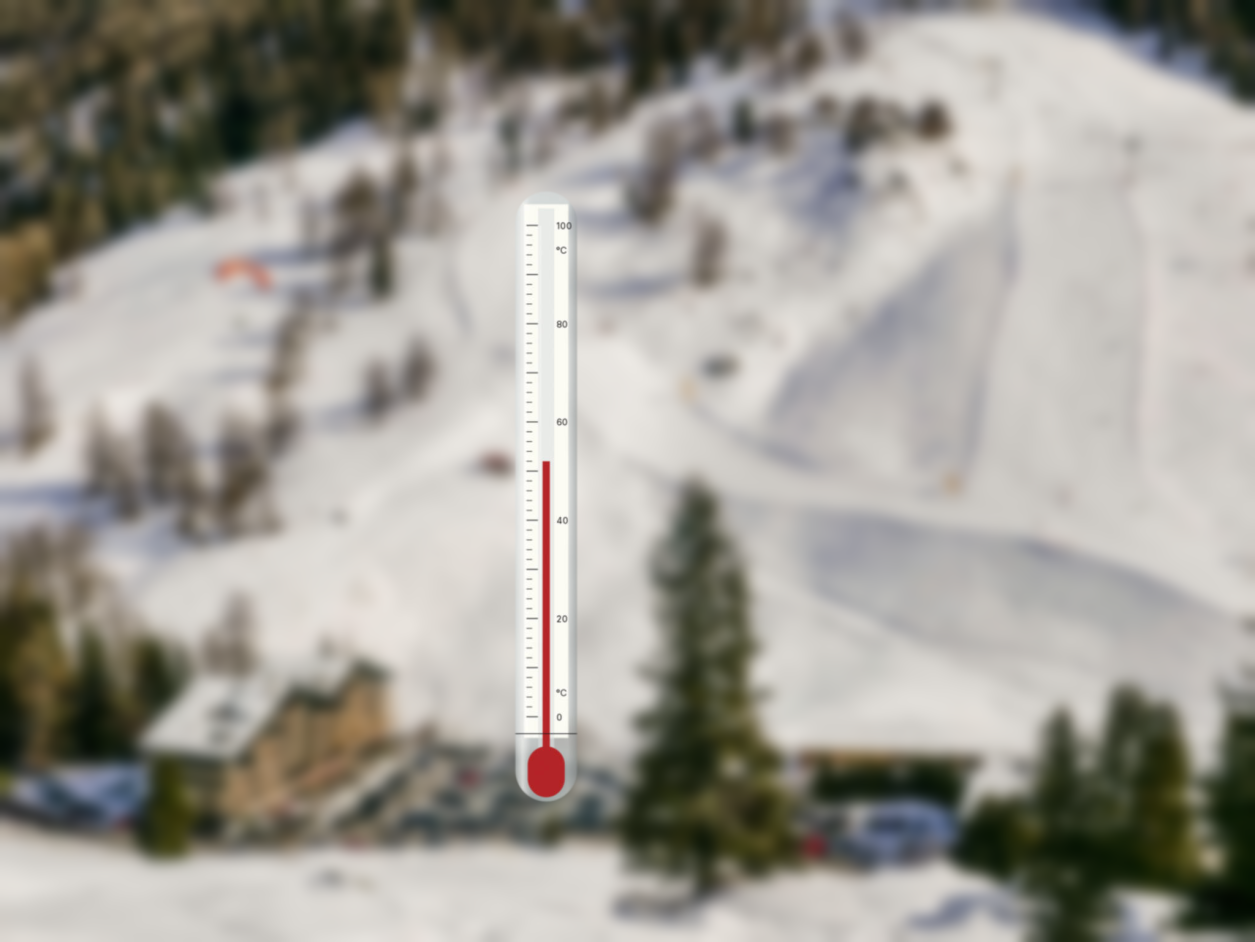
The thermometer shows 52 °C
